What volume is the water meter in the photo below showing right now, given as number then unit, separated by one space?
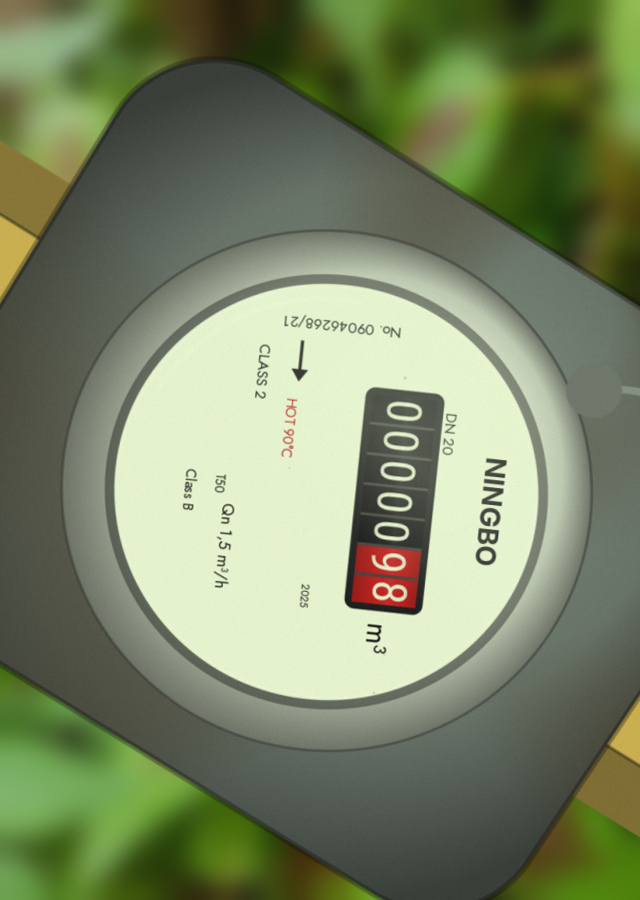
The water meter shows 0.98 m³
